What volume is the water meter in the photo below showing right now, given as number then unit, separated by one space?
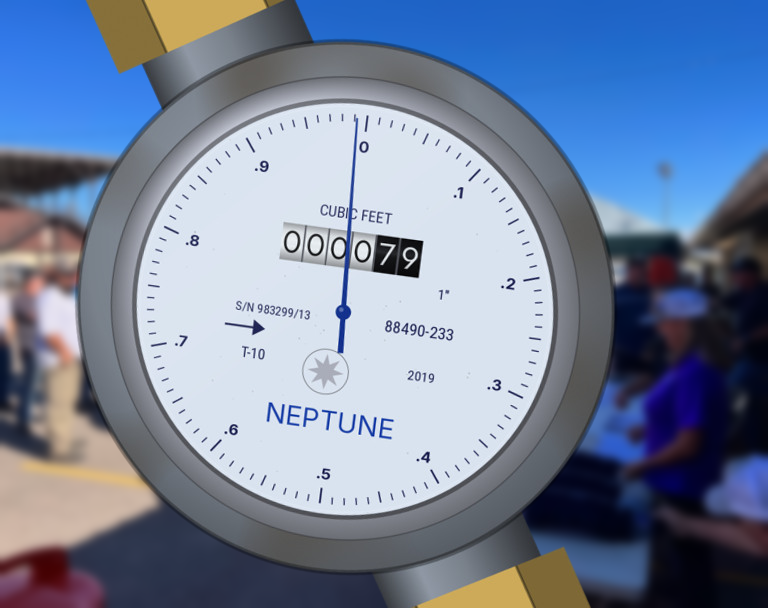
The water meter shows 78.99 ft³
